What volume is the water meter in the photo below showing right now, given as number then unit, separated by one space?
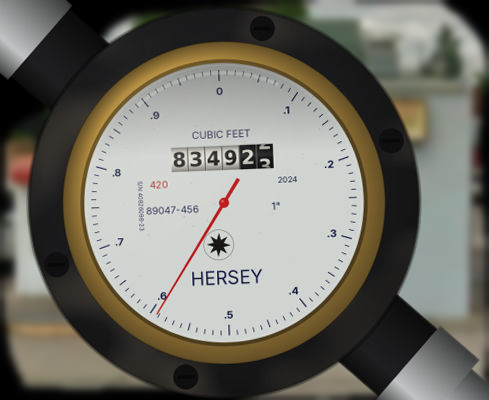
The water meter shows 834922.59 ft³
